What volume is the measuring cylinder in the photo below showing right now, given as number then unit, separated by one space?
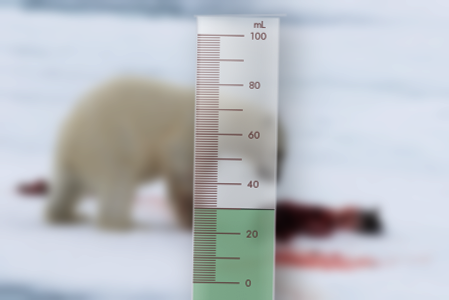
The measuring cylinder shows 30 mL
